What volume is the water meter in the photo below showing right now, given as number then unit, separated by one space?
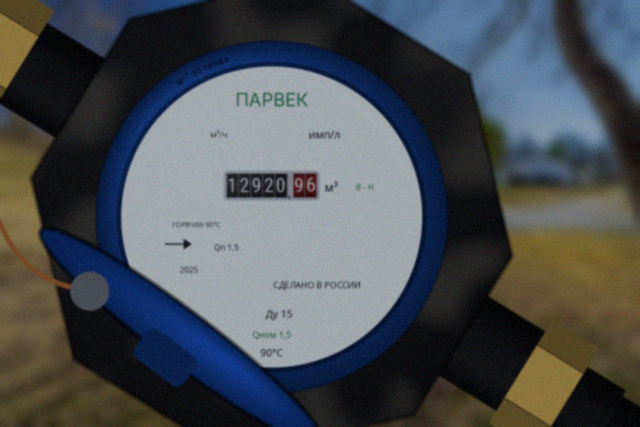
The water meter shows 12920.96 m³
